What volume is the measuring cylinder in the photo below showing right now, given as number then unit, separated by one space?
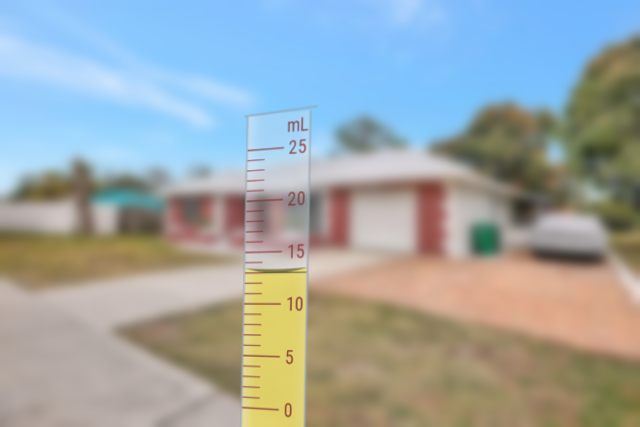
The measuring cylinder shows 13 mL
